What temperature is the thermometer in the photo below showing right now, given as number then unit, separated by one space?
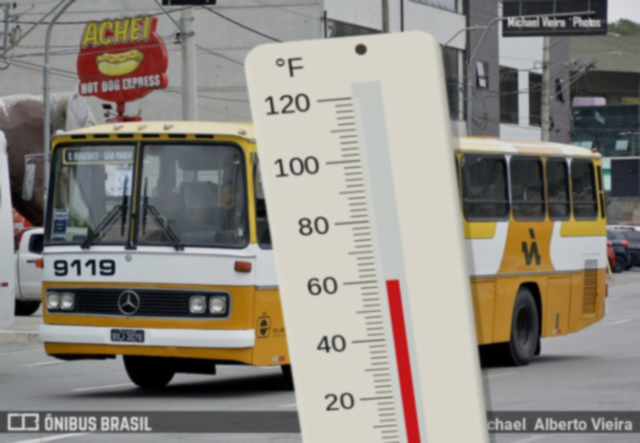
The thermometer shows 60 °F
